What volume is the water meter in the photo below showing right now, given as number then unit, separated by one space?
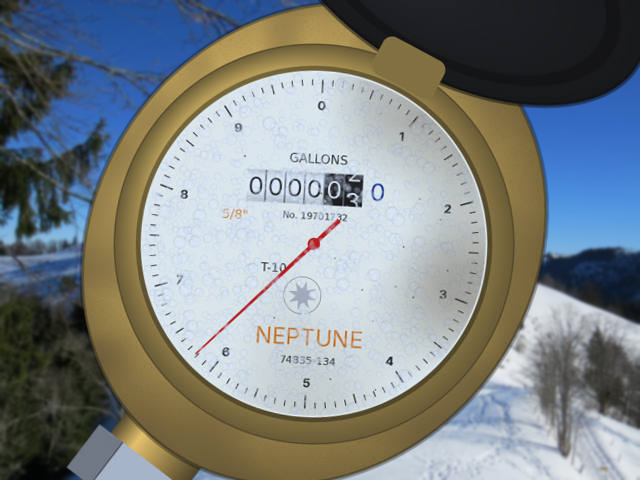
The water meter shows 26.2 gal
